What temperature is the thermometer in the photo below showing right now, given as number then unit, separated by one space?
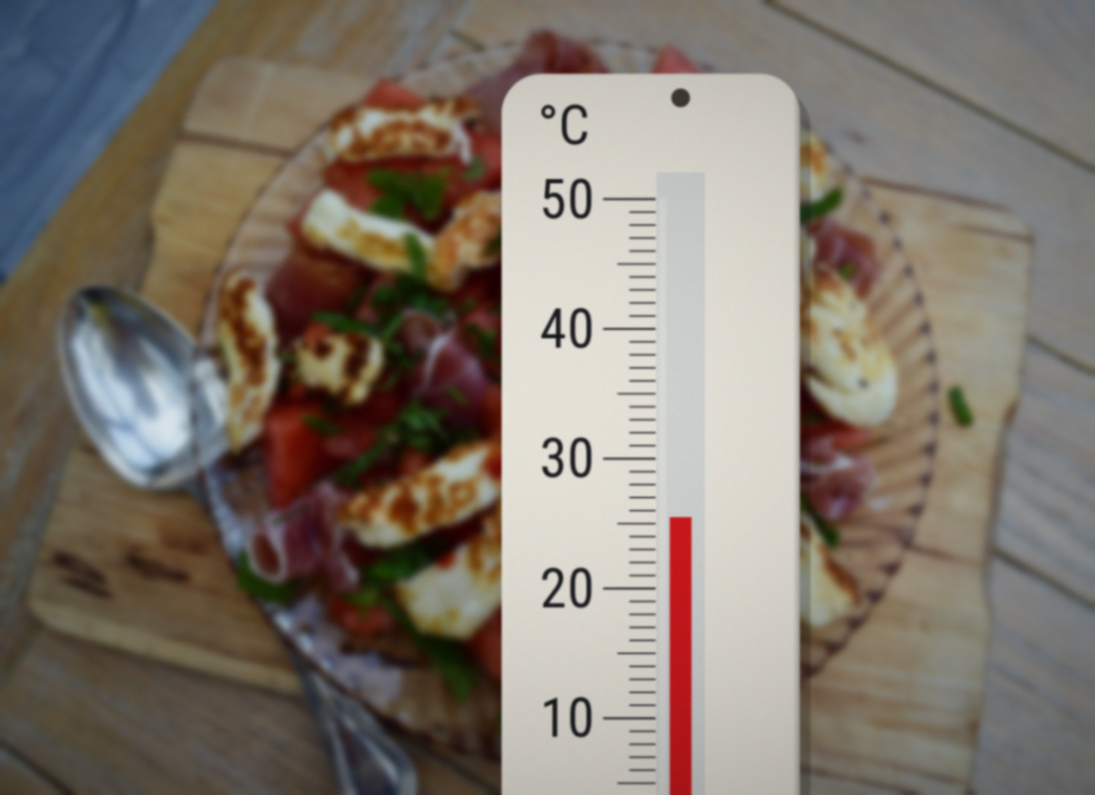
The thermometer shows 25.5 °C
